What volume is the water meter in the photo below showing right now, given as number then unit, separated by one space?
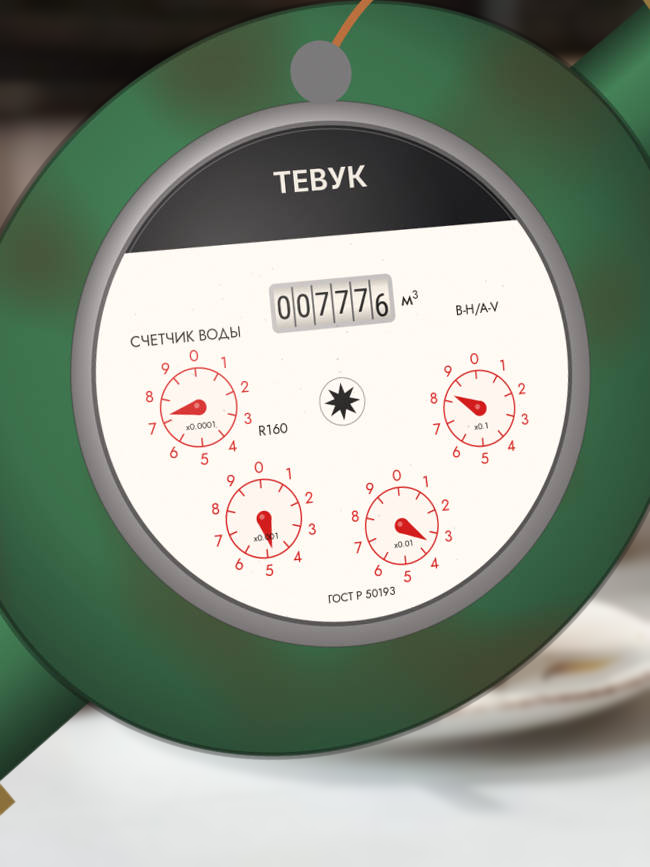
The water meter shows 7775.8347 m³
